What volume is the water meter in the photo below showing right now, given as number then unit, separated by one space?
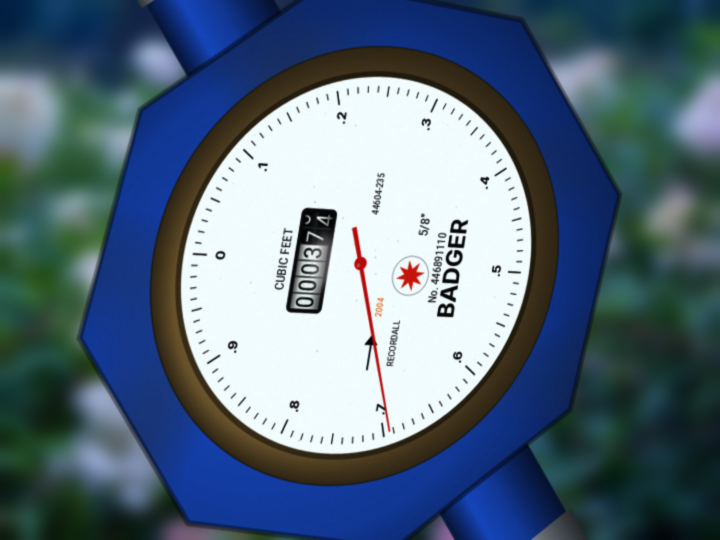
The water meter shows 373.69 ft³
